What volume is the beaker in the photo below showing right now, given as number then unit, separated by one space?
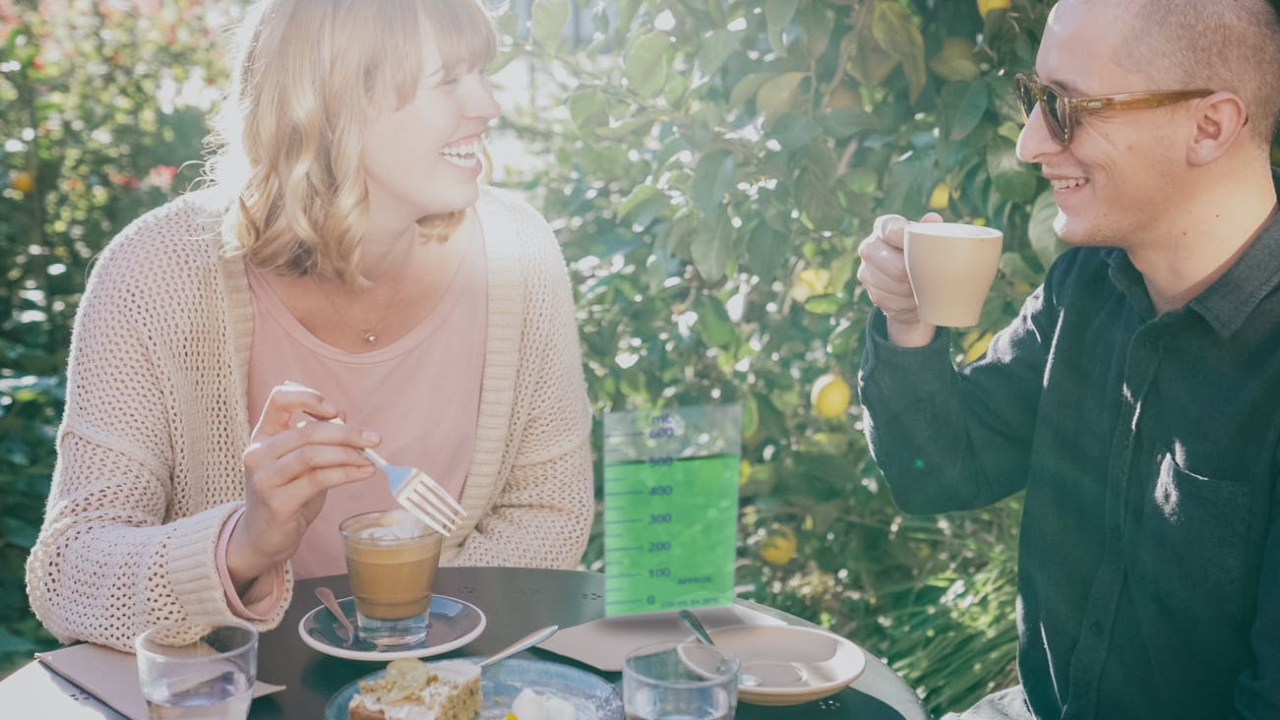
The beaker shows 500 mL
